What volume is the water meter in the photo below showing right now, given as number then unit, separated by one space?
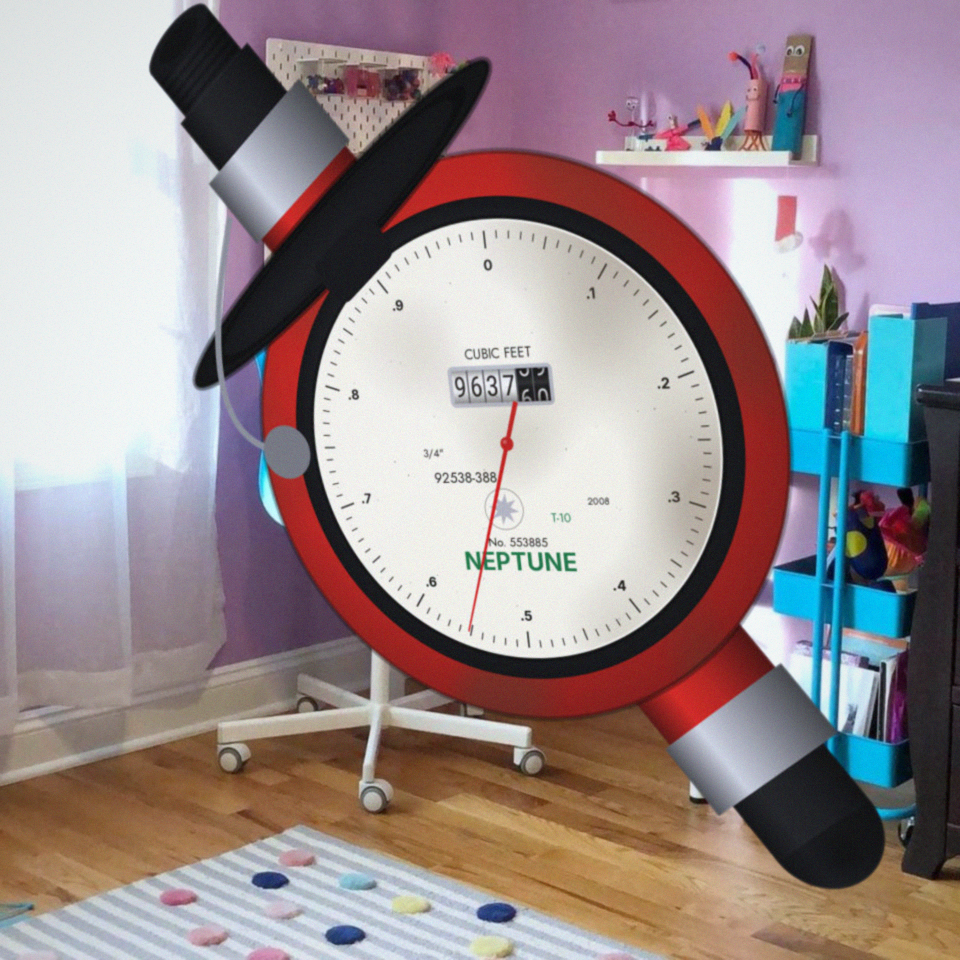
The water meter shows 963759.55 ft³
